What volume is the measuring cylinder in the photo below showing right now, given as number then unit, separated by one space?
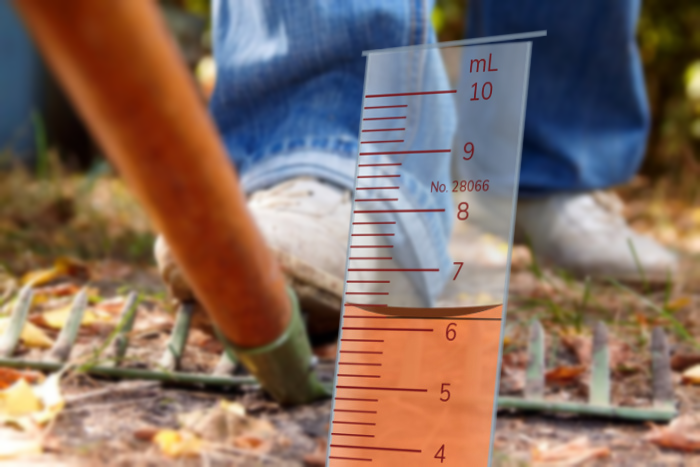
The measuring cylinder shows 6.2 mL
